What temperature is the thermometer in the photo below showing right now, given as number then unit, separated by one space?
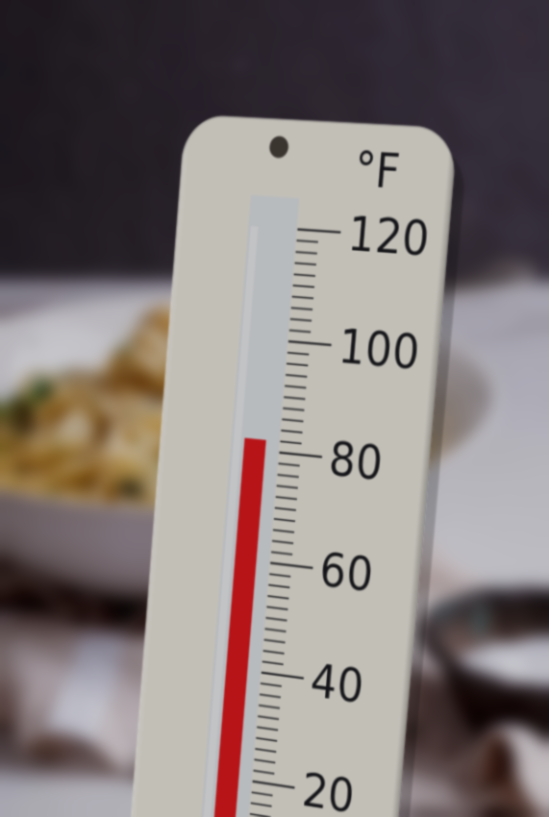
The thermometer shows 82 °F
